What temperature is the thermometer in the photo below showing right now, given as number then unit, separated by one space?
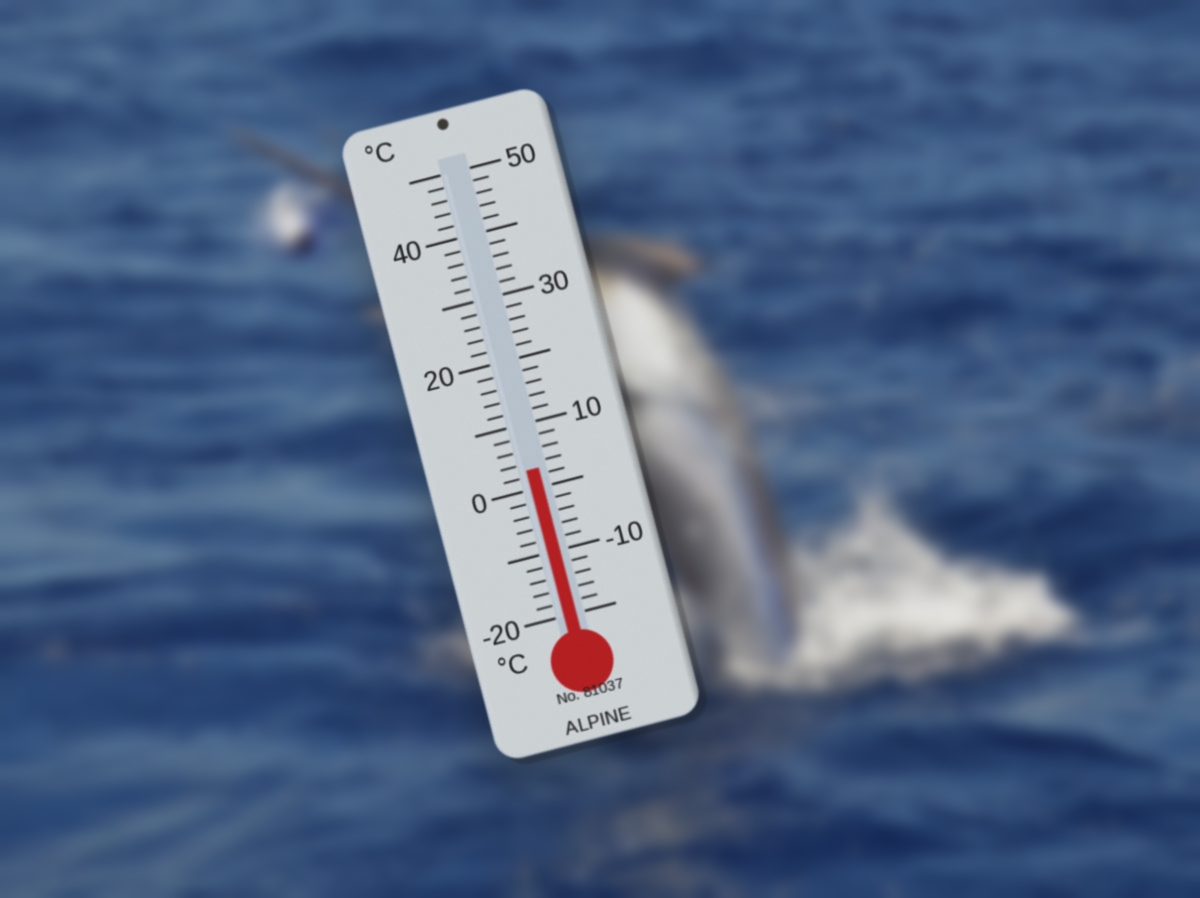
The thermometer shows 3 °C
